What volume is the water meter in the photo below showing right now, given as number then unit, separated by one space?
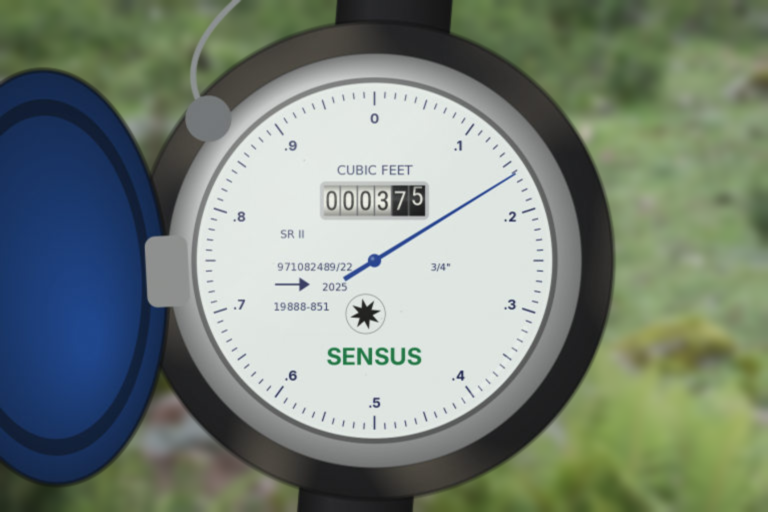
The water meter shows 375.16 ft³
